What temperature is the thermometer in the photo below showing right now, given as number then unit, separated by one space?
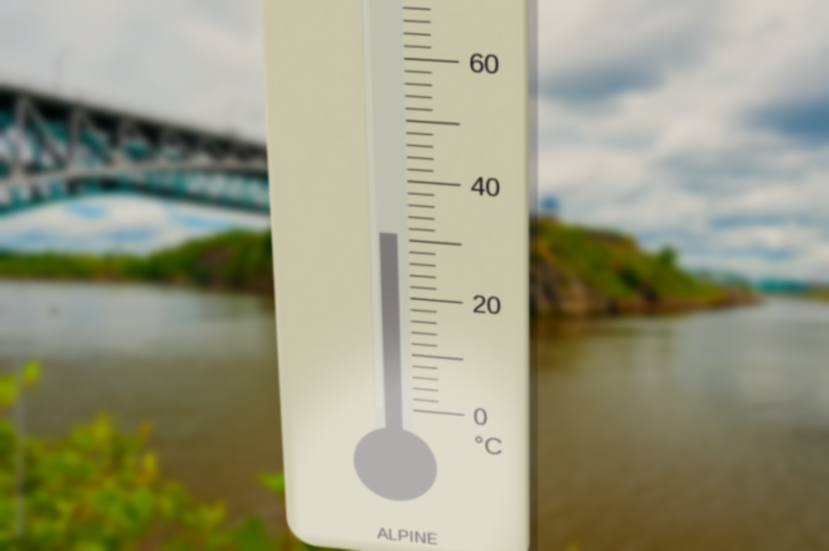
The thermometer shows 31 °C
